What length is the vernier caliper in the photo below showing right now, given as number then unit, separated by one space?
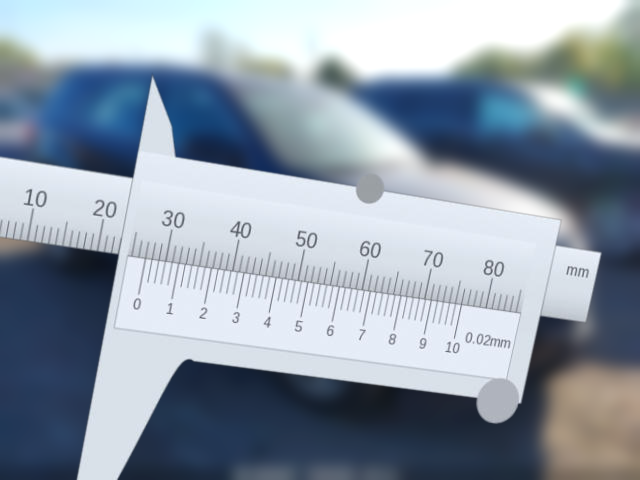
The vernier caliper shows 27.0 mm
